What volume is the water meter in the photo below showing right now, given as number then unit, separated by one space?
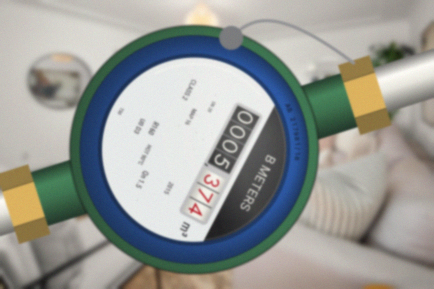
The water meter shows 5.374 m³
